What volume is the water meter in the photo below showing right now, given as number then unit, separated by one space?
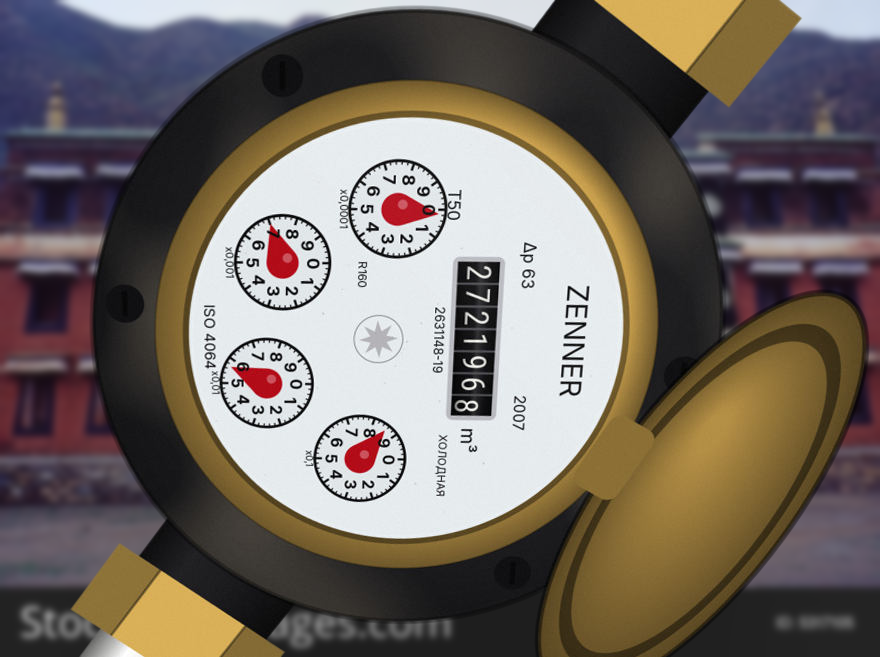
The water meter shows 2721967.8570 m³
